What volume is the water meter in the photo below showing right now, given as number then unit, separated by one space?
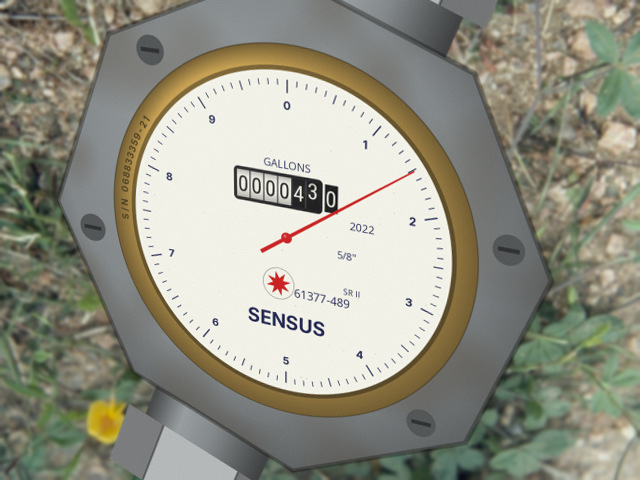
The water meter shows 431.5 gal
